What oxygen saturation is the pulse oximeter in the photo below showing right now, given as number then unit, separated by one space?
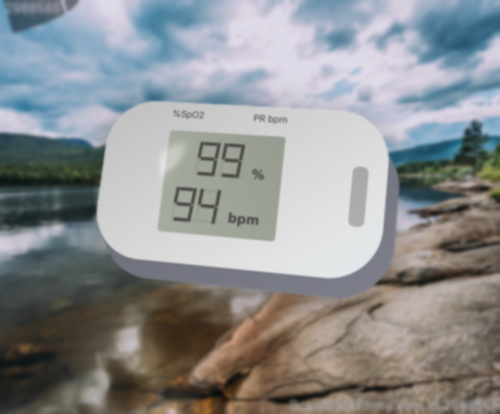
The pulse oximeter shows 99 %
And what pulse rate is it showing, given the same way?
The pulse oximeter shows 94 bpm
